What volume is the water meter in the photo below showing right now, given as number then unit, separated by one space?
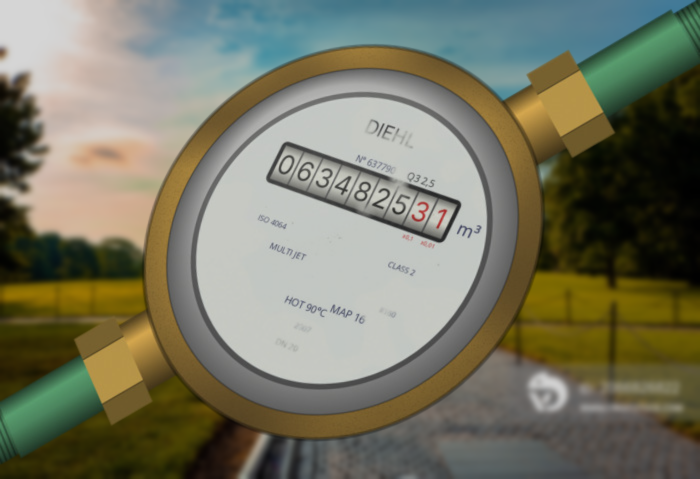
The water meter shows 634825.31 m³
